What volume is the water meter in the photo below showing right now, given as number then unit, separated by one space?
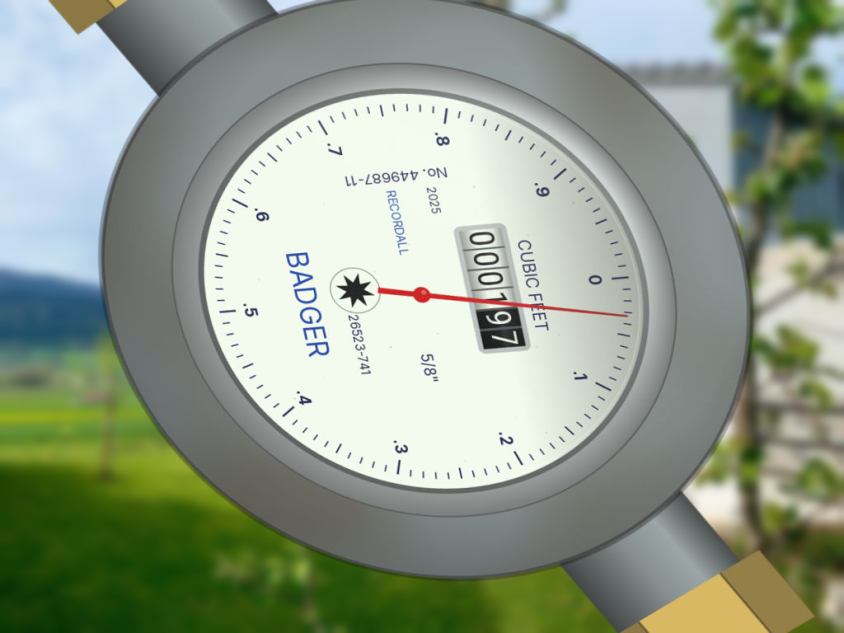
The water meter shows 197.03 ft³
